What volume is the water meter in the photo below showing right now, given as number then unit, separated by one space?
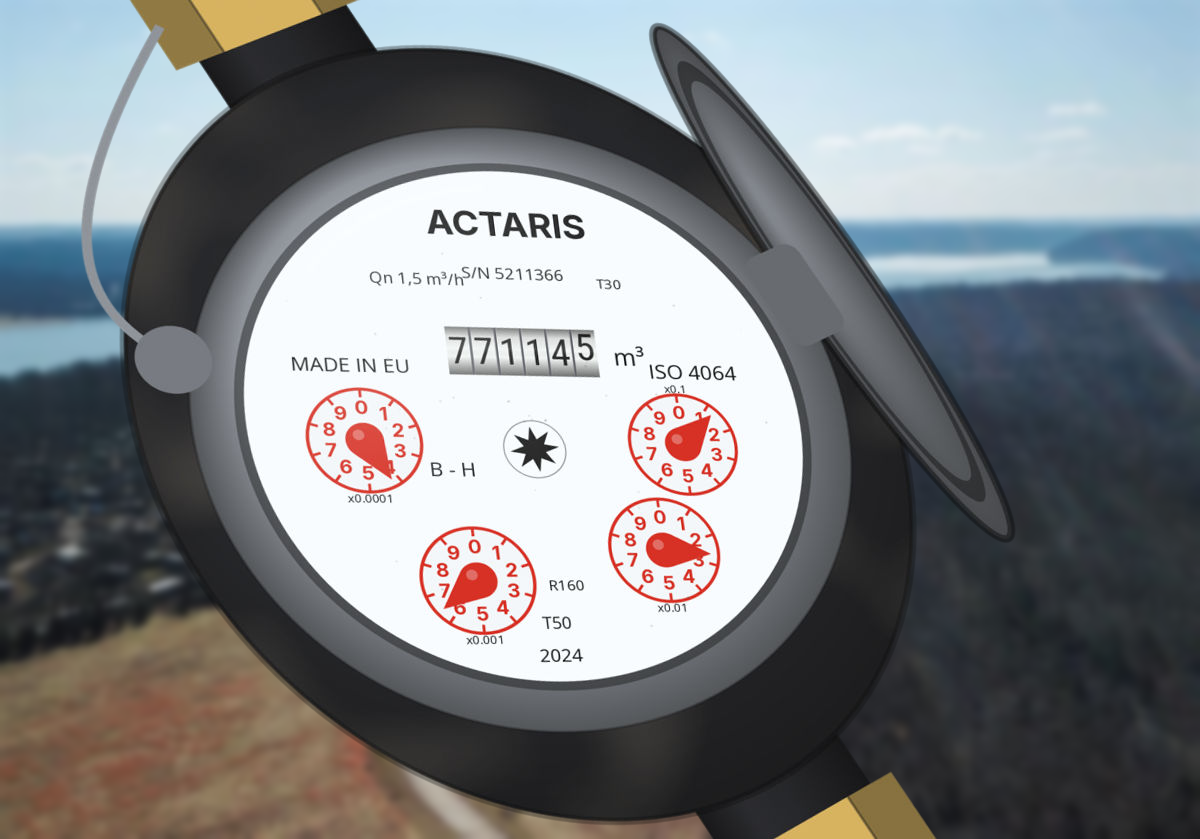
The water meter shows 771145.1264 m³
